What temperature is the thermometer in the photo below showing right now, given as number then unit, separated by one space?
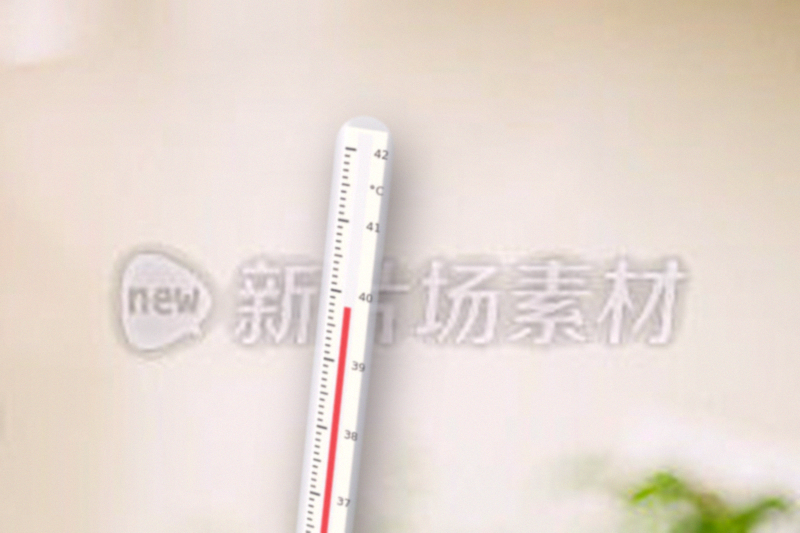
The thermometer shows 39.8 °C
